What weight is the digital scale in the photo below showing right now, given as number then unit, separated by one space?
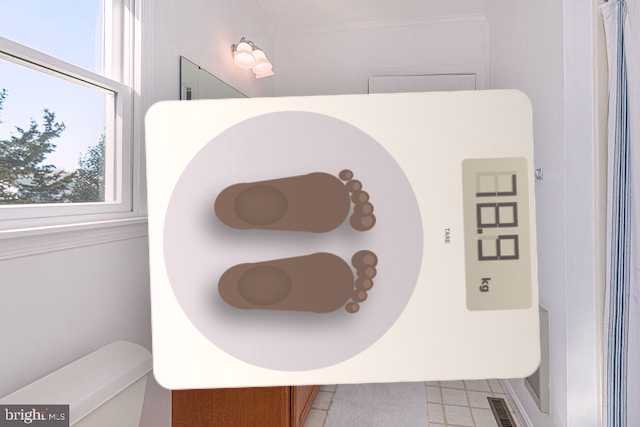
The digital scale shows 78.9 kg
